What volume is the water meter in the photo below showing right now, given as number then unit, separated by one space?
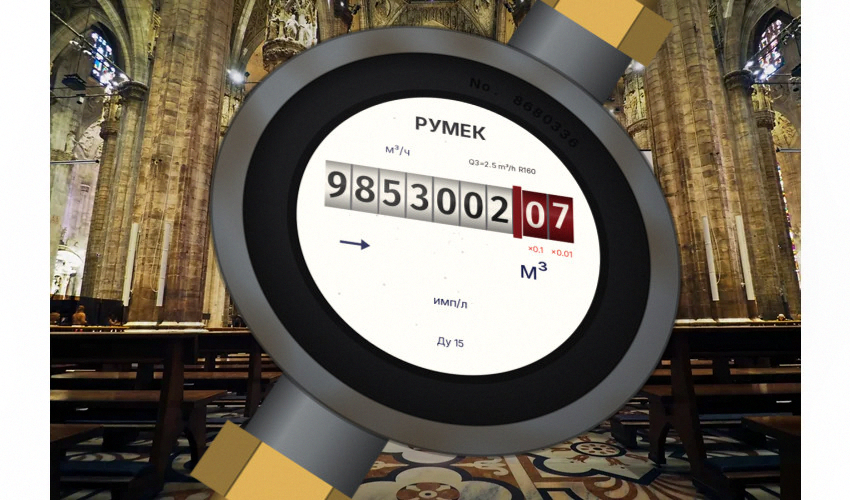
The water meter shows 9853002.07 m³
